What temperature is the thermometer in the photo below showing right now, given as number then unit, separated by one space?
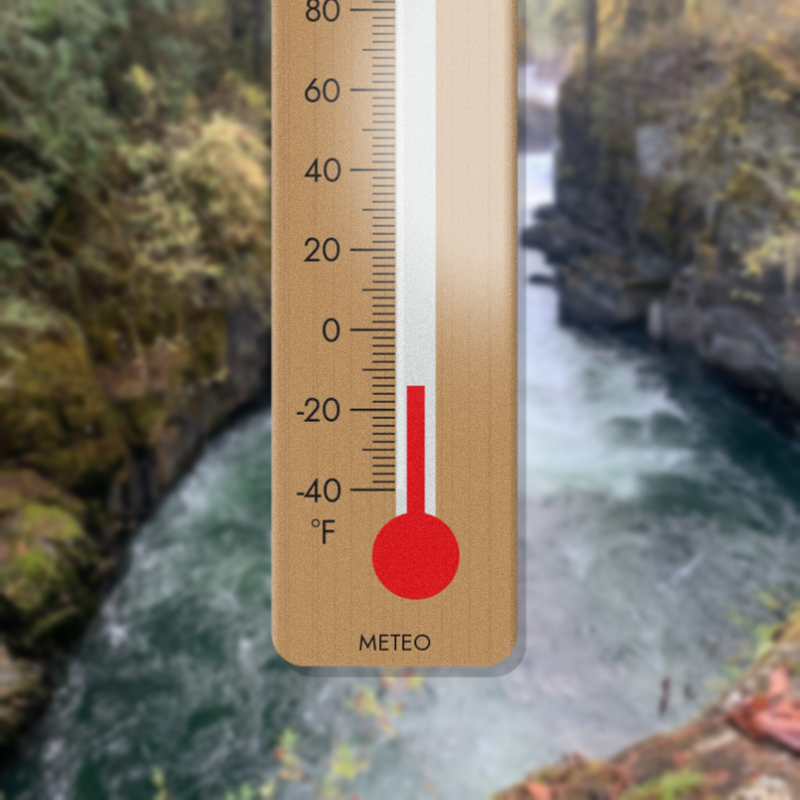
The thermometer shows -14 °F
